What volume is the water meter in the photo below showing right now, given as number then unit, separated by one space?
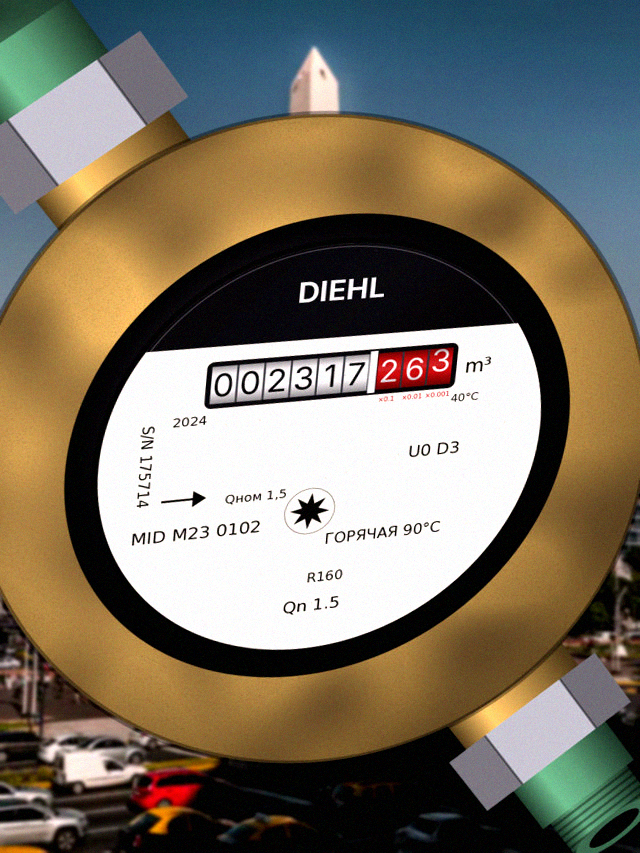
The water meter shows 2317.263 m³
